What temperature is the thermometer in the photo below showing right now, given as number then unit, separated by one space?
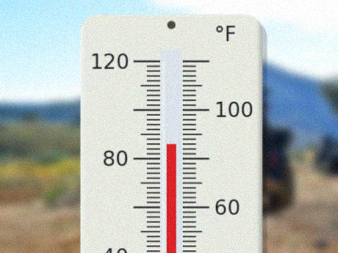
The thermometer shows 86 °F
